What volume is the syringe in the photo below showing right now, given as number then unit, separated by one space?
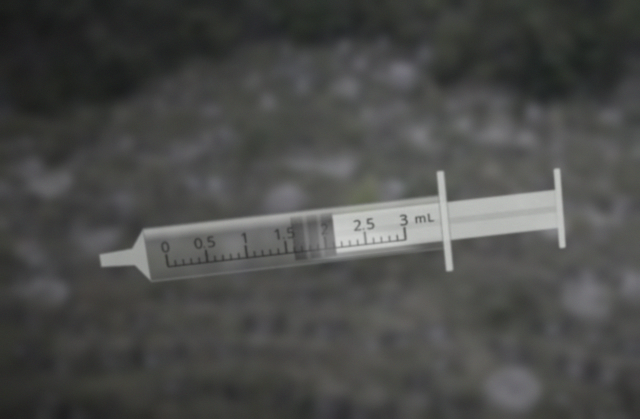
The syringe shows 1.6 mL
